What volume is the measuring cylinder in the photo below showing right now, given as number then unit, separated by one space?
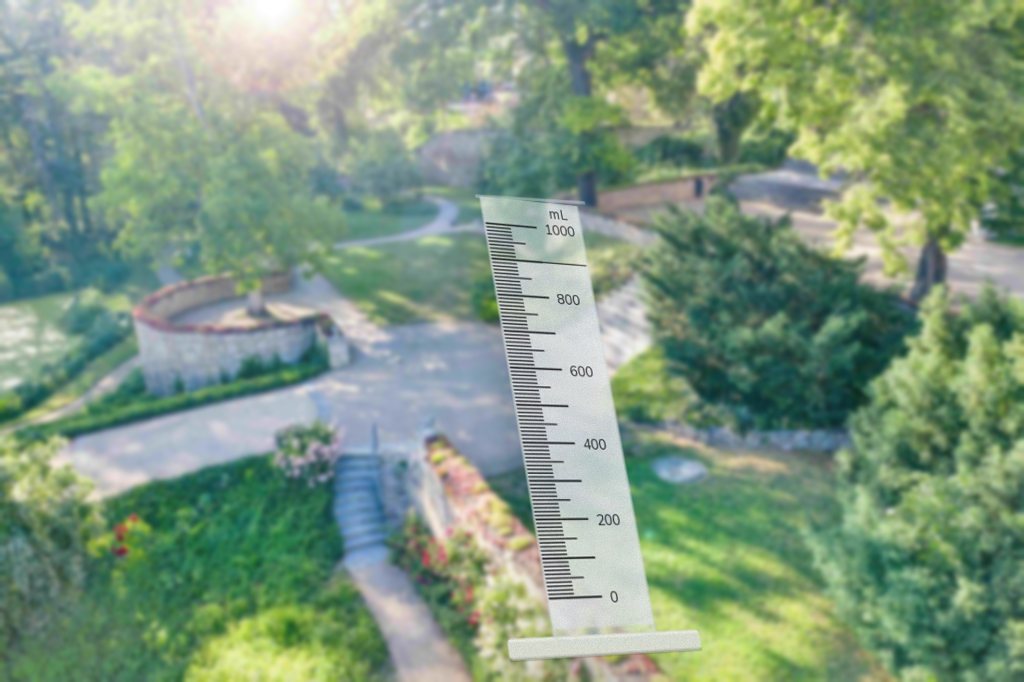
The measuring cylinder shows 900 mL
